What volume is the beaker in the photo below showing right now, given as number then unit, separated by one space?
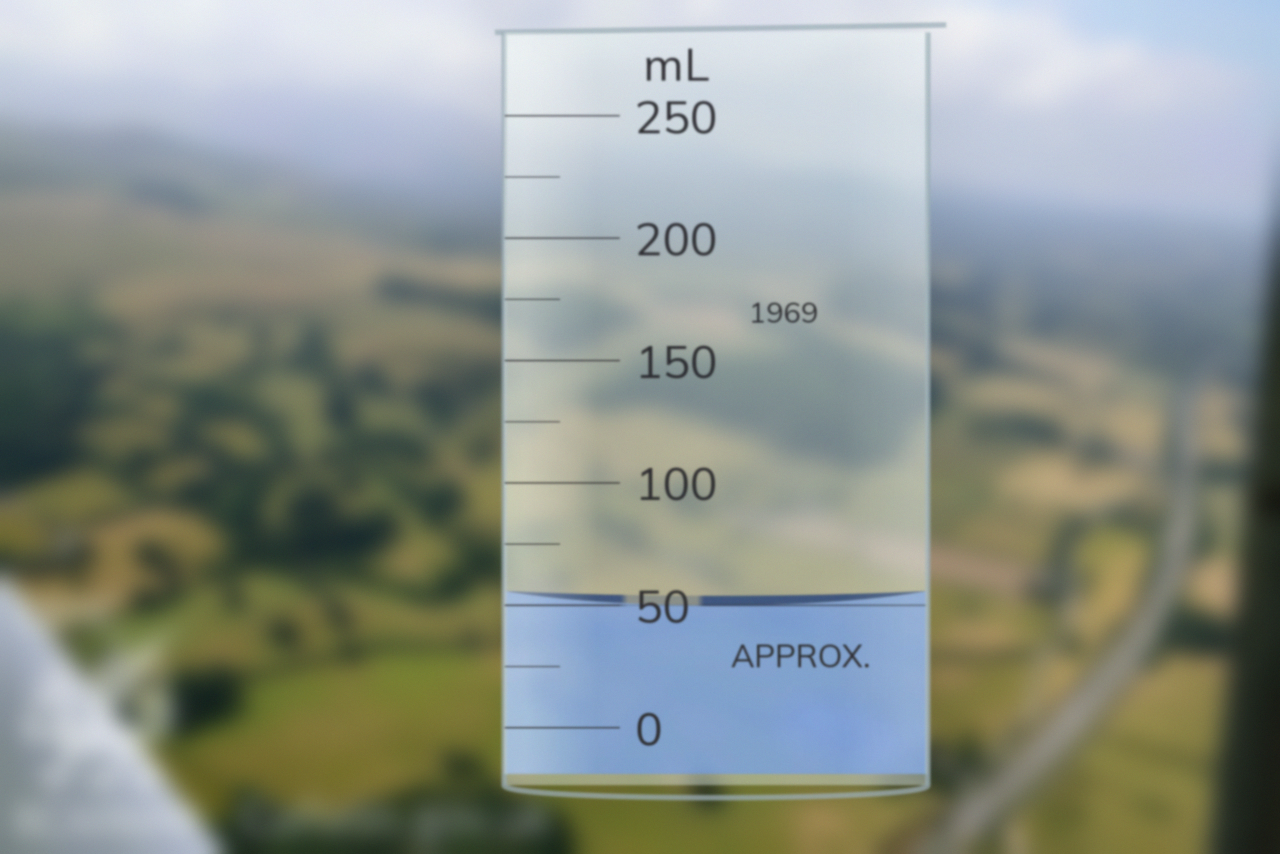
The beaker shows 50 mL
